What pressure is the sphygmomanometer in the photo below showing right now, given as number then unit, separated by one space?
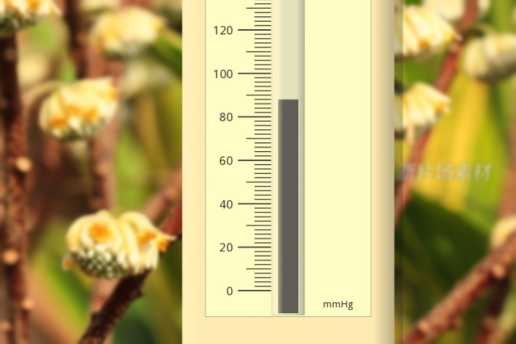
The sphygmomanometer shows 88 mmHg
